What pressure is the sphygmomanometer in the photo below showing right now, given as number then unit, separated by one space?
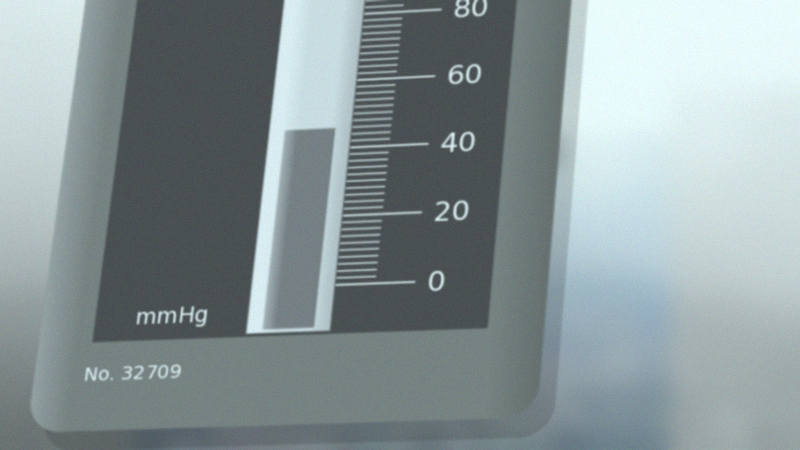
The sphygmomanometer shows 46 mmHg
